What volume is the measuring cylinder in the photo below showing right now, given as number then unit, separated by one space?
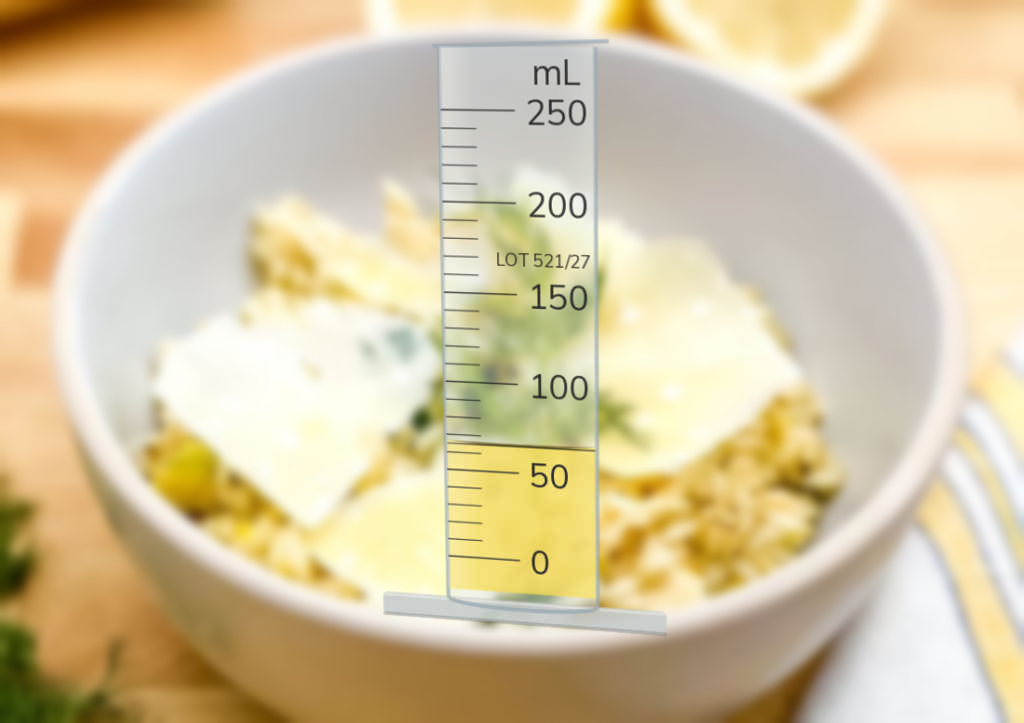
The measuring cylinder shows 65 mL
